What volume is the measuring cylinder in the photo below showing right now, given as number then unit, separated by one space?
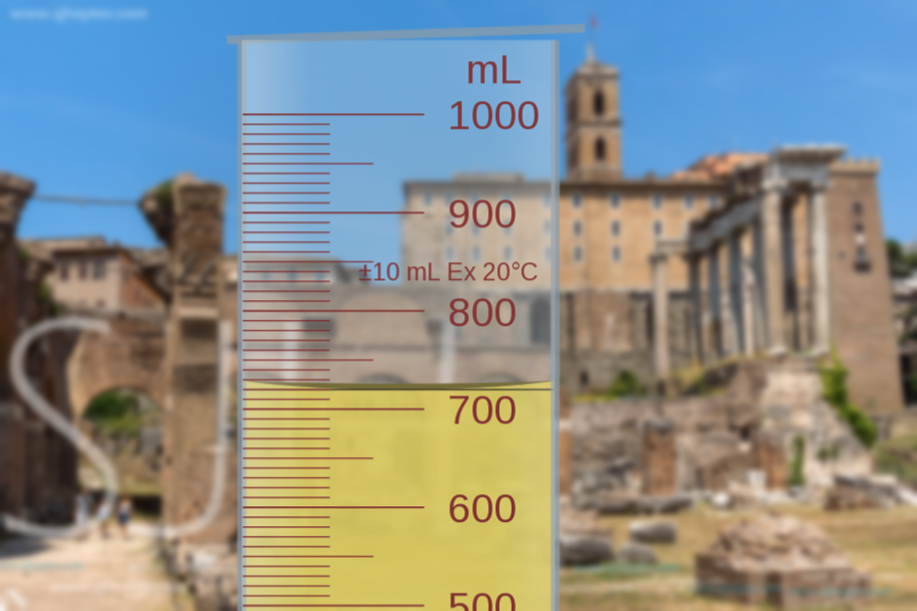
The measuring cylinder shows 720 mL
